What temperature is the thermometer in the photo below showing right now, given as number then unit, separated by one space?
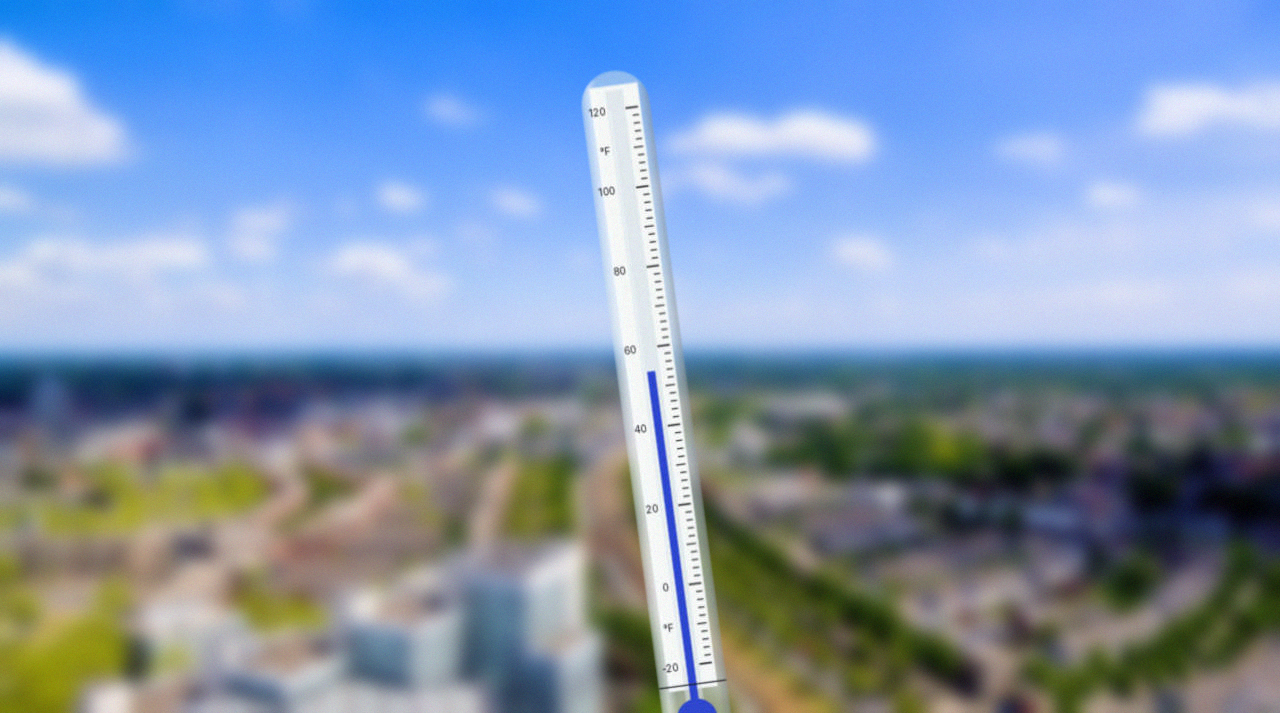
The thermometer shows 54 °F
